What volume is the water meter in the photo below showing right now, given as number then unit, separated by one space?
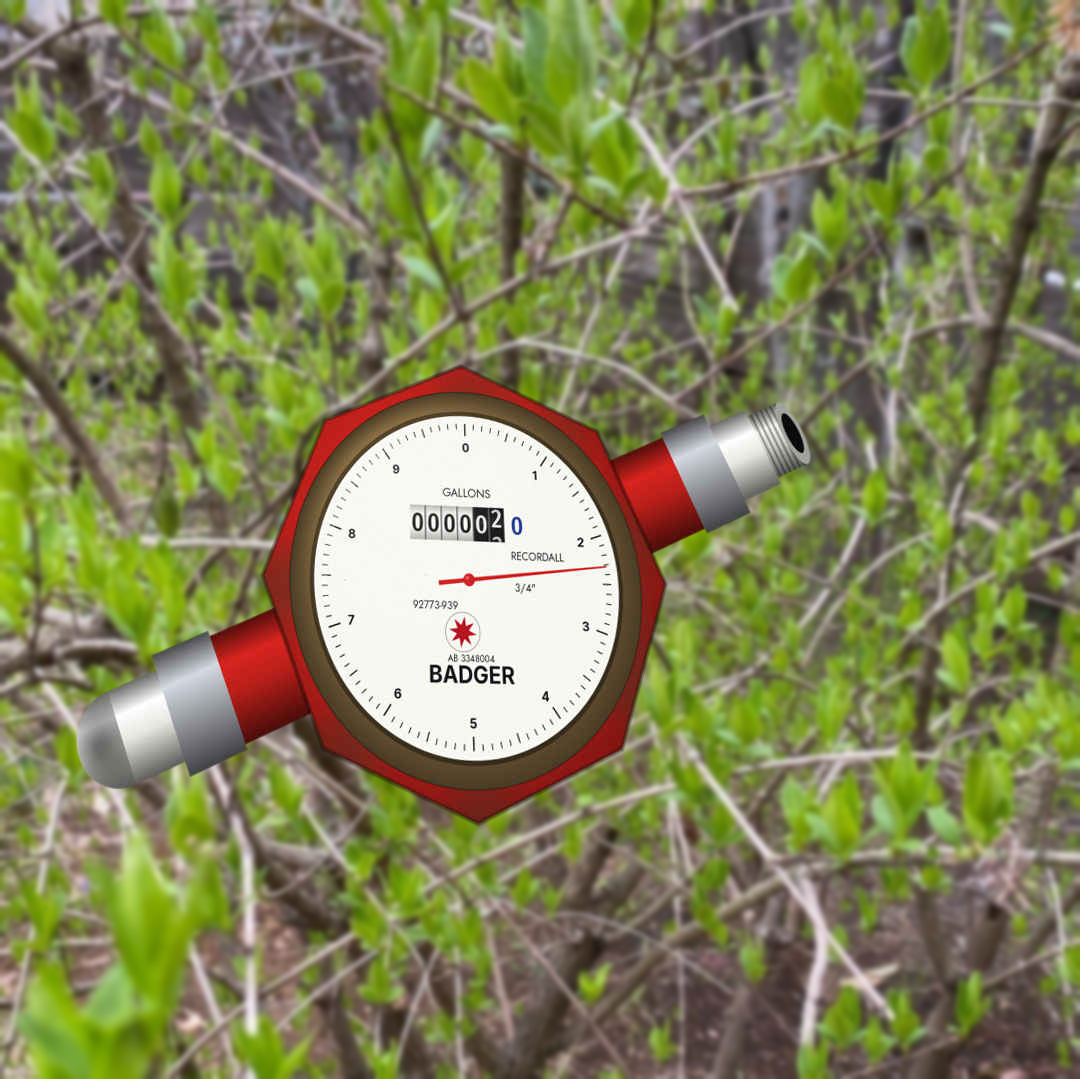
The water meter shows 22.3 gal
